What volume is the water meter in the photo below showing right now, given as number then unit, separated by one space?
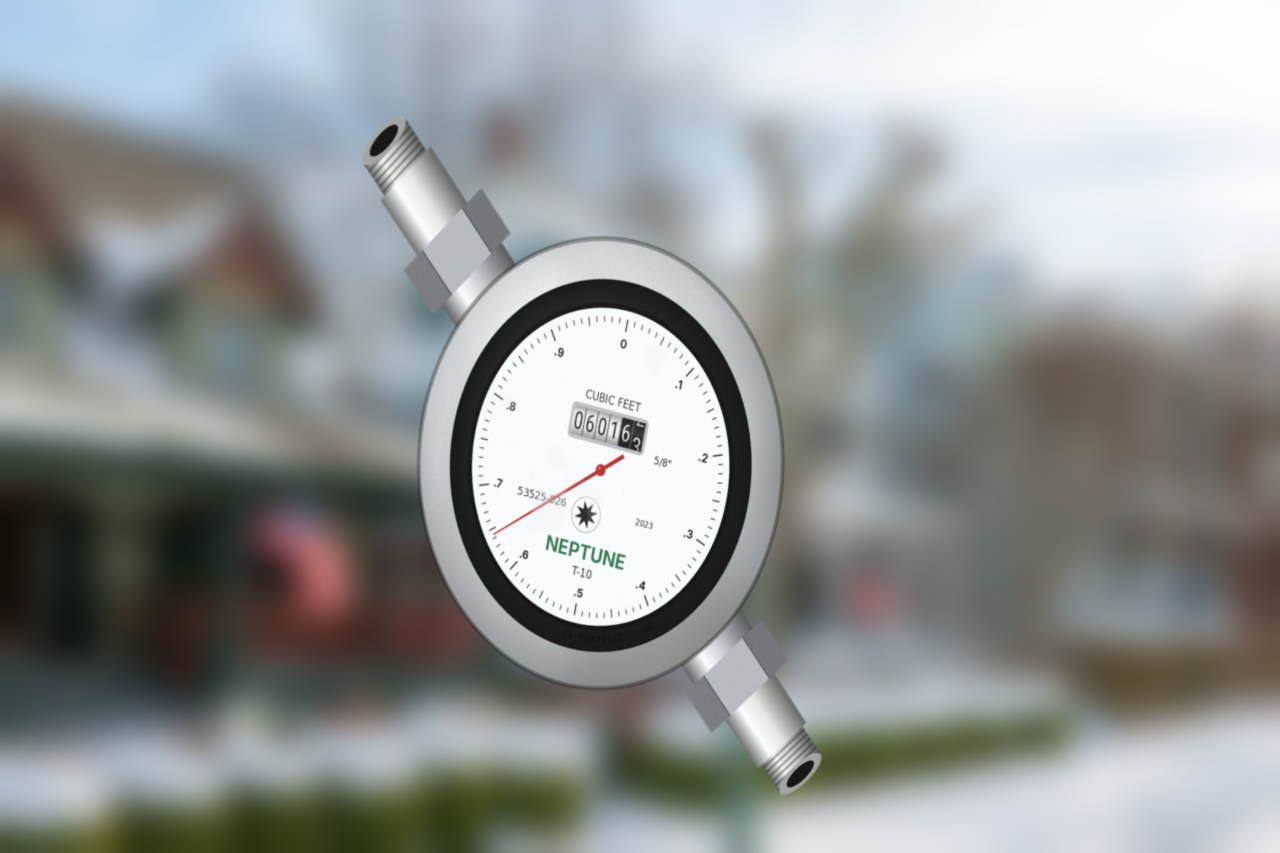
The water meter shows 60162.64 ft³
